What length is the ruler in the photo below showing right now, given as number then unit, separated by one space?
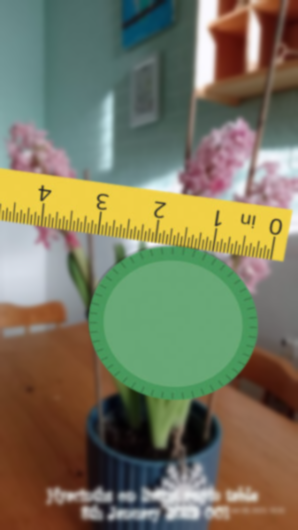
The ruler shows 3 in
